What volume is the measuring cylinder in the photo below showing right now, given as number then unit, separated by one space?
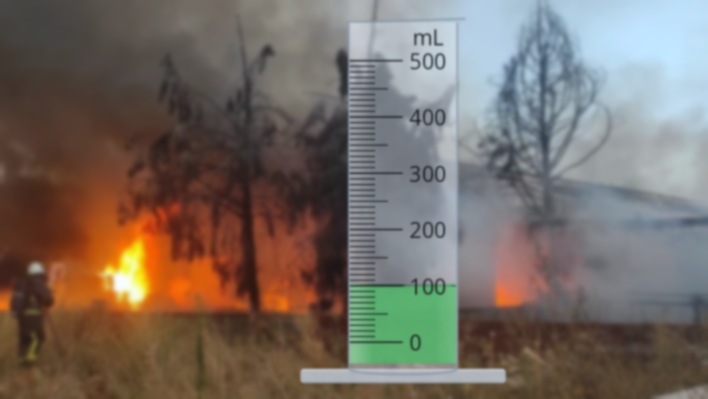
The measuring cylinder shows 100 mL
